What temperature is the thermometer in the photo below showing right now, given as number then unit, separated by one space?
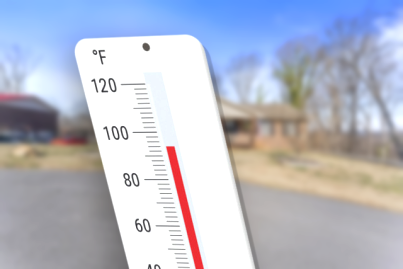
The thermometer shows 94 °F
